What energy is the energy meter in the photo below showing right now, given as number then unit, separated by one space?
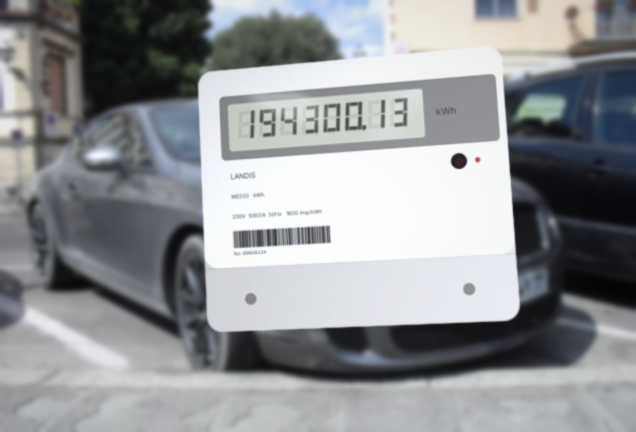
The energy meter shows 194300.13 kWh
